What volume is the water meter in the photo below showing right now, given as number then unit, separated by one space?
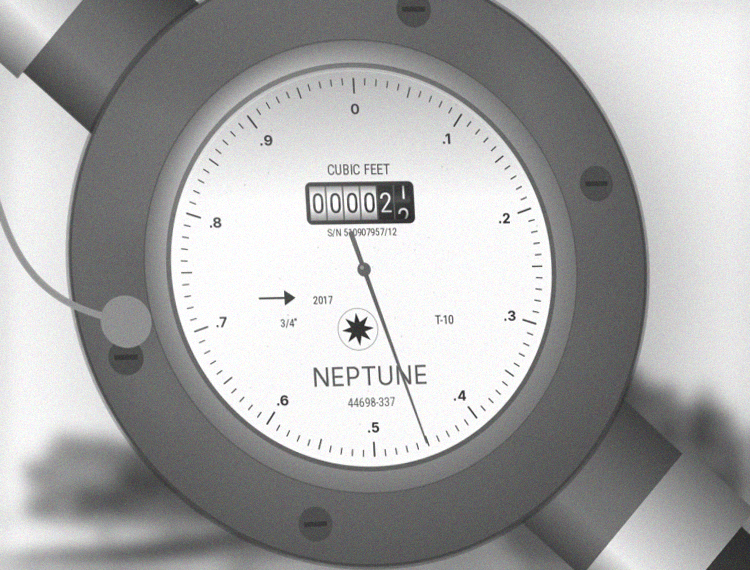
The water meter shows 21.45 ft³
